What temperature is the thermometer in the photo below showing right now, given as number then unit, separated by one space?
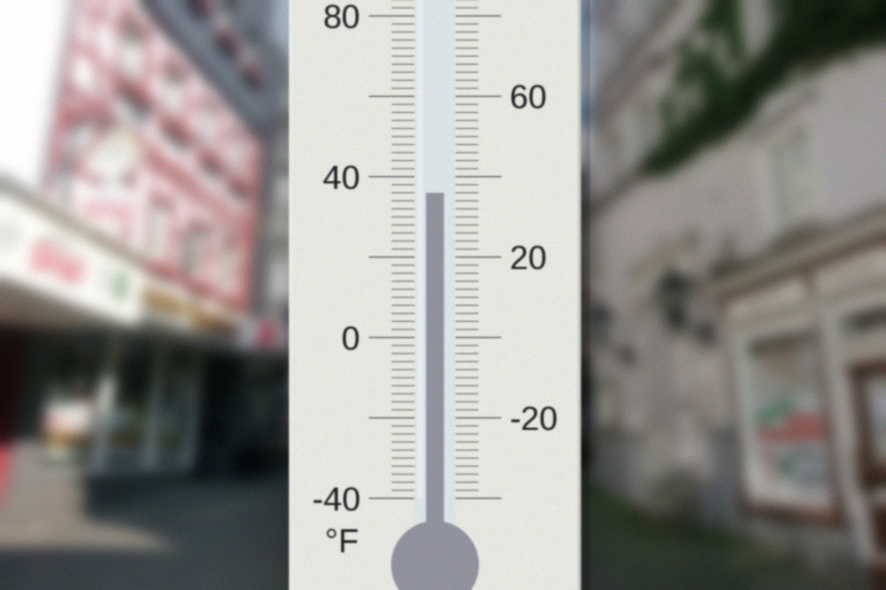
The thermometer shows 36 °F
